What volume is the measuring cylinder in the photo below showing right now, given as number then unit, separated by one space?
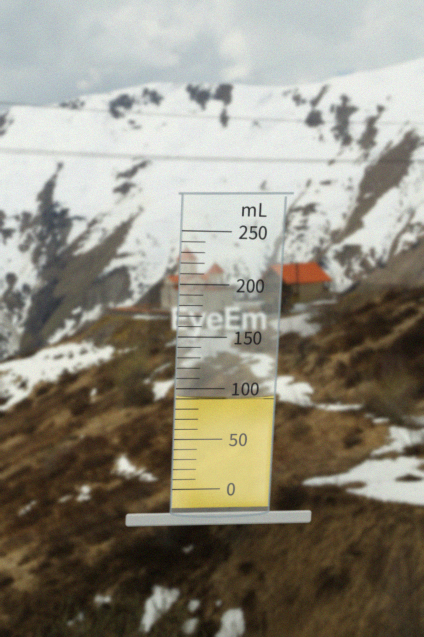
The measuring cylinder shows 90 mL
